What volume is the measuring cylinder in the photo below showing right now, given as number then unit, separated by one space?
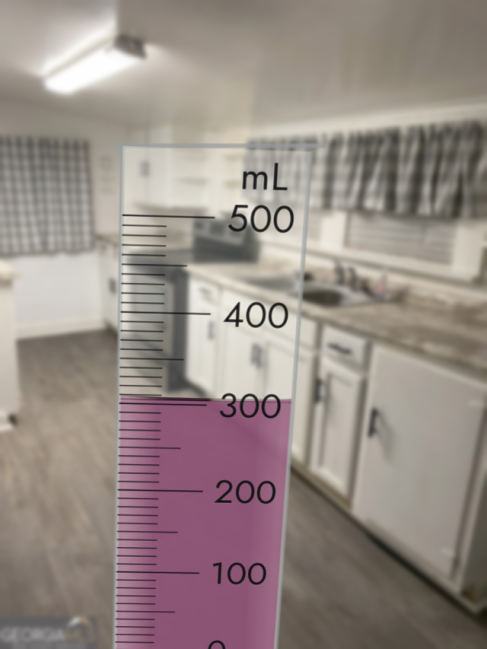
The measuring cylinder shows 305 mL
